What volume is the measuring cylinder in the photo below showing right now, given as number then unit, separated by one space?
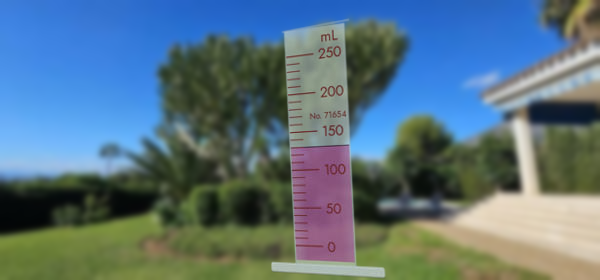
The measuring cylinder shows 130 mL
